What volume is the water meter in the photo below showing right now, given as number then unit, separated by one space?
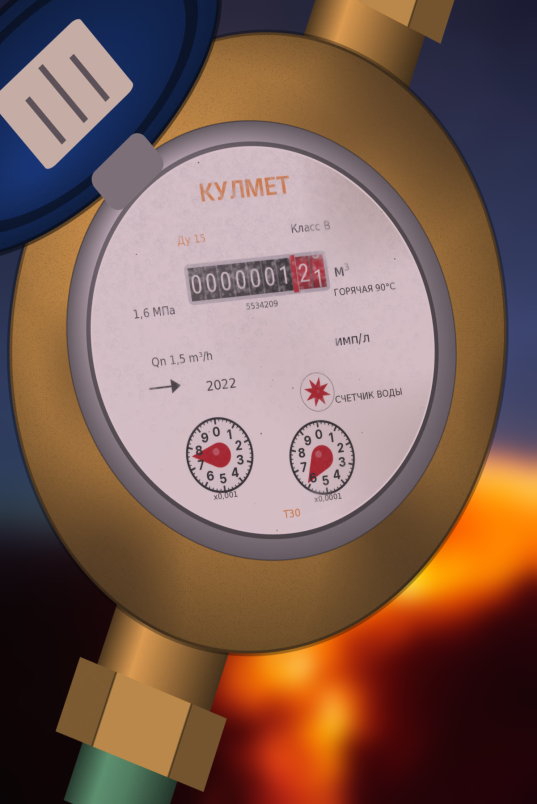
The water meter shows 1.2076 m³
